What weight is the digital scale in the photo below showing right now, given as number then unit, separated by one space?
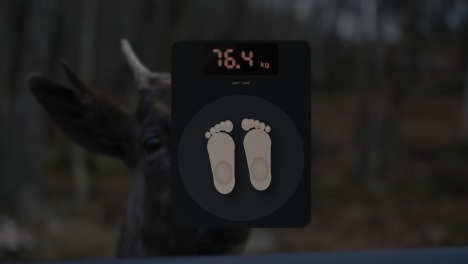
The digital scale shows 76.4 kg
